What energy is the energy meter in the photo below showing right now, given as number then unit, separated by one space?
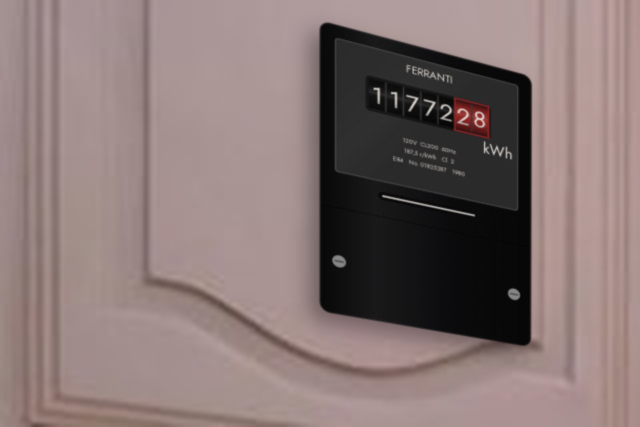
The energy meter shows 11772.28 kWh
